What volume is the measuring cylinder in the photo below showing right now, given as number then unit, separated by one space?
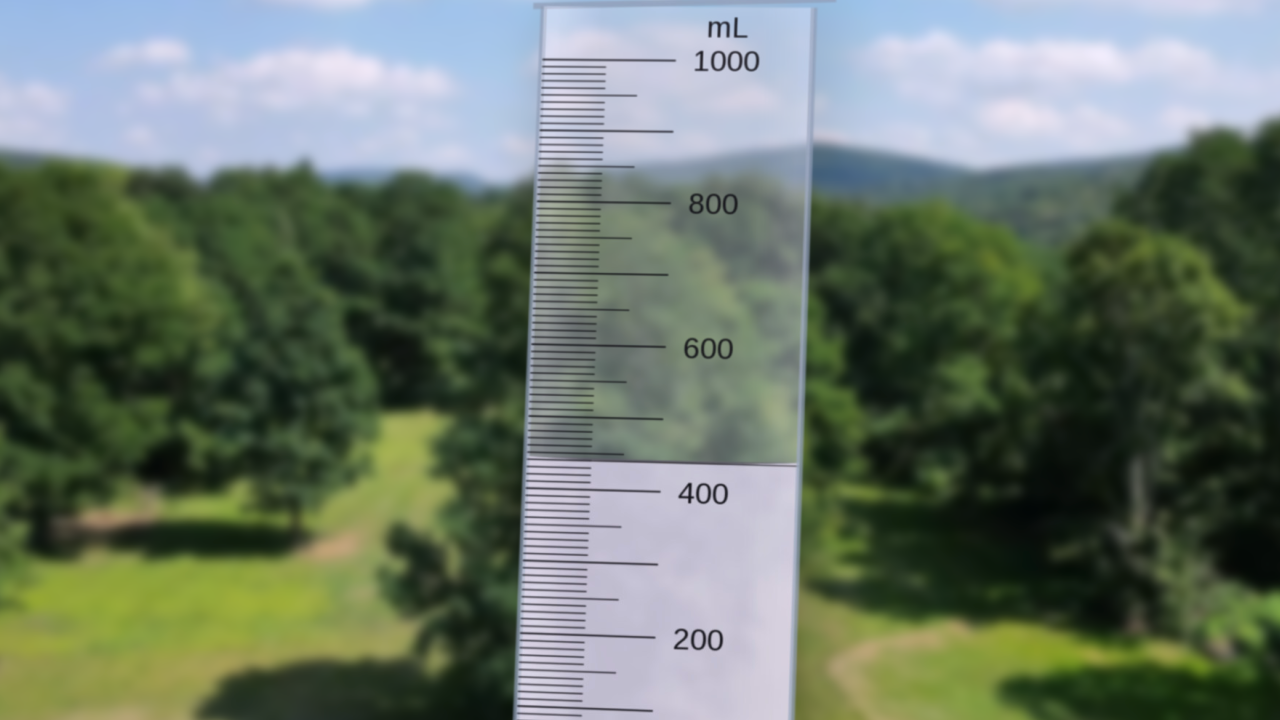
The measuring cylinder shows 440 mL
